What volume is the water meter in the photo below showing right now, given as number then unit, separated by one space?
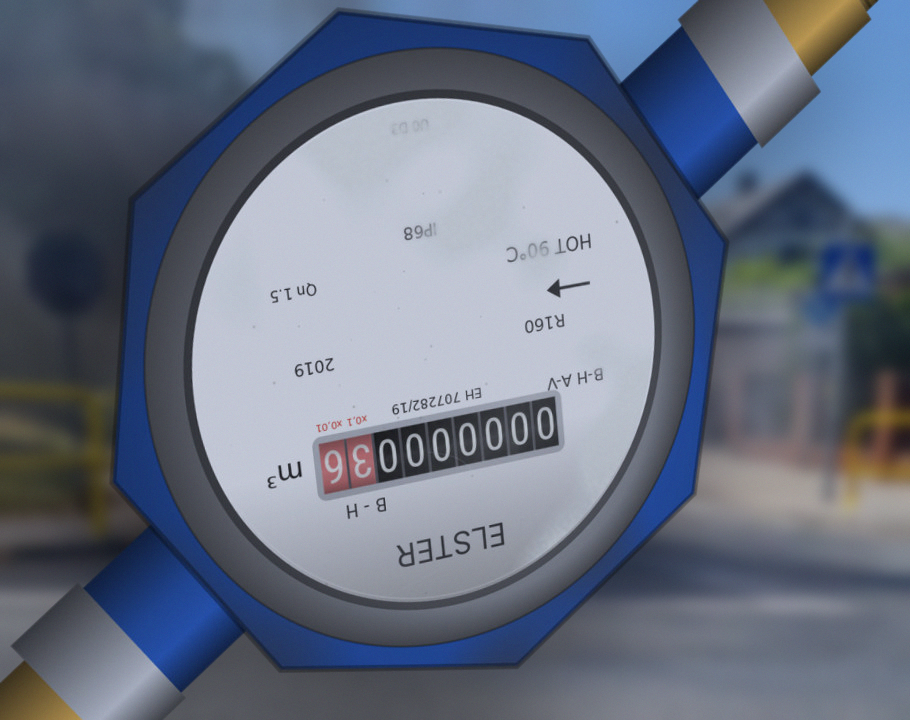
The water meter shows 0.36 m³
